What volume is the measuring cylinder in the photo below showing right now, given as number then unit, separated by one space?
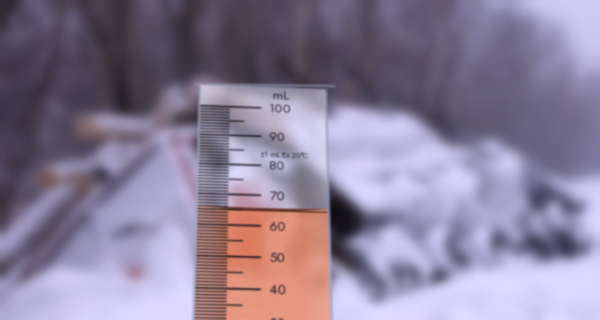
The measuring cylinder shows 65 mL
